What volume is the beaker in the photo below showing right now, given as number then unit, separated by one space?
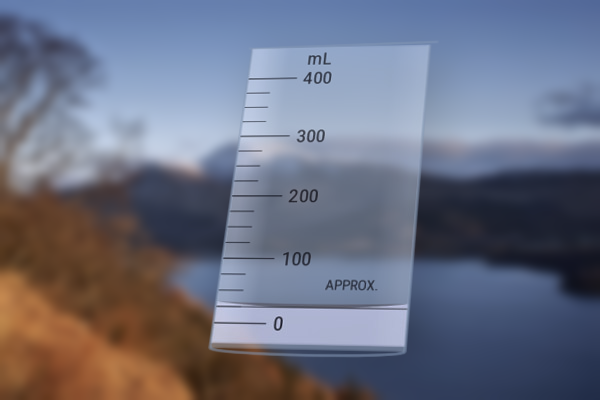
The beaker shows 25 mL
